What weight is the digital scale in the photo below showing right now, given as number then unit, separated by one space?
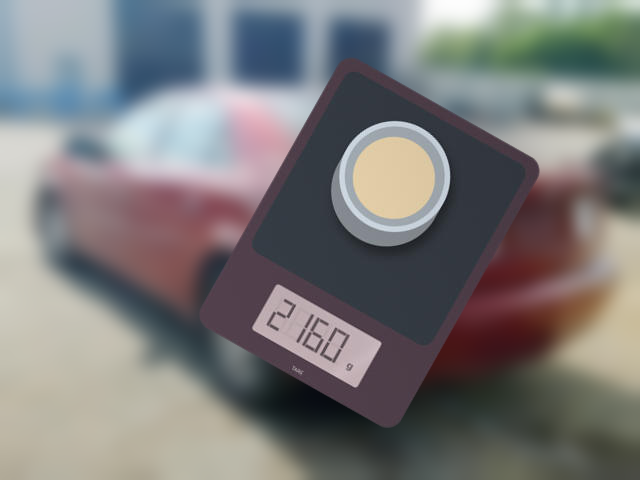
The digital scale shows 2160 g
